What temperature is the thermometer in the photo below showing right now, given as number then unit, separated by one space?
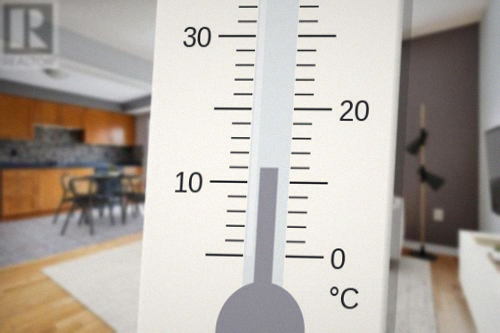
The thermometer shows 12 °C
